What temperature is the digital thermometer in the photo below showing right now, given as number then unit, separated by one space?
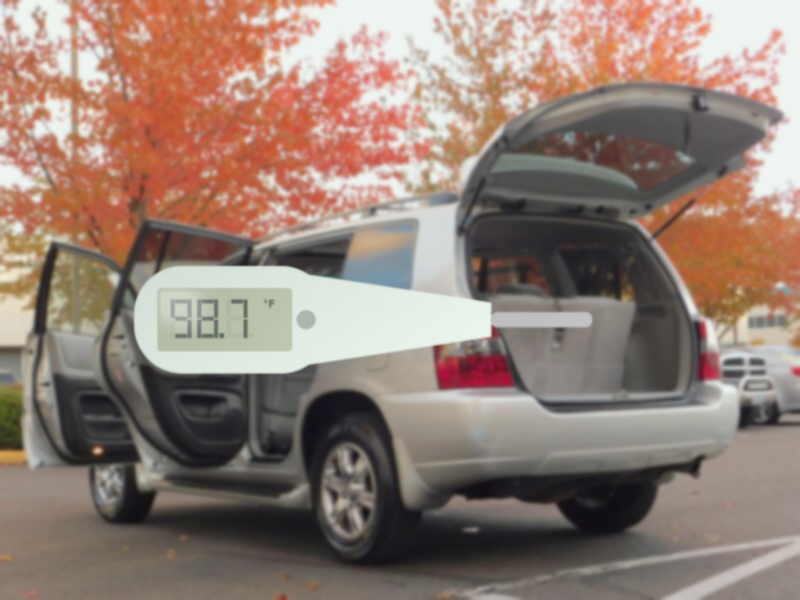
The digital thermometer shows 98.7 °F
